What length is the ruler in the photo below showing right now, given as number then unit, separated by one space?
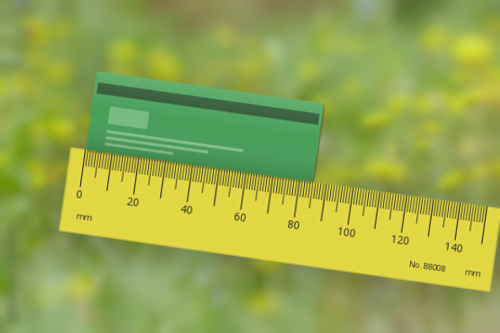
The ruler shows 85 mm
